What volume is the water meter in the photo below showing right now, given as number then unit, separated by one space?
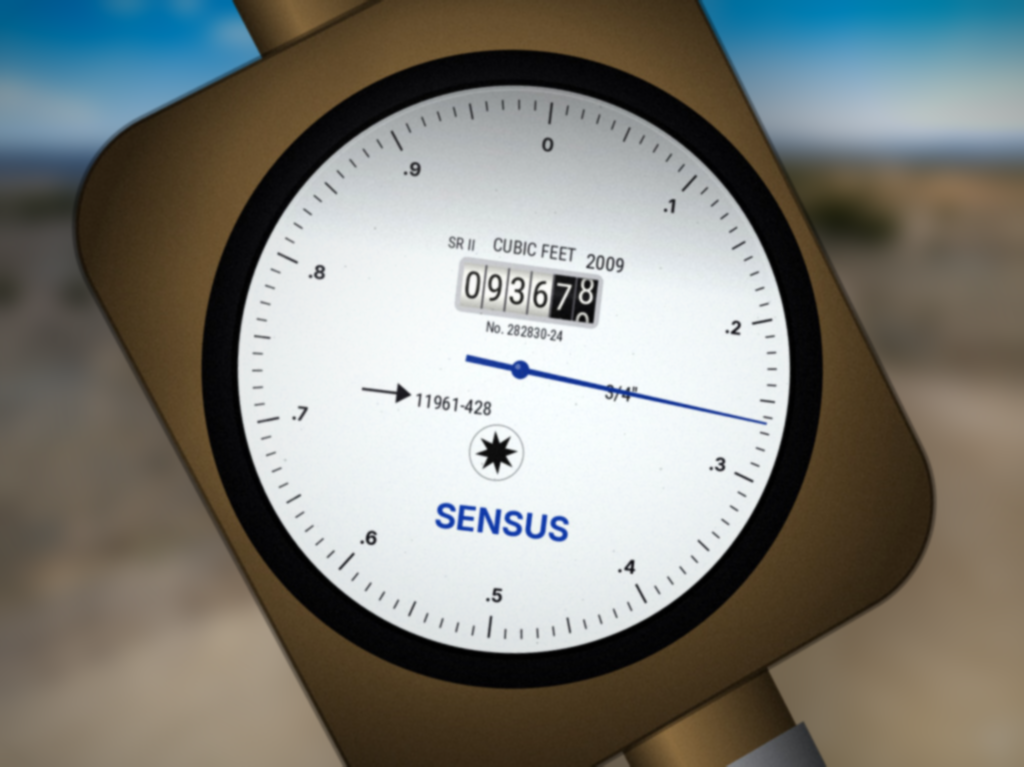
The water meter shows 93678.26 ft³
